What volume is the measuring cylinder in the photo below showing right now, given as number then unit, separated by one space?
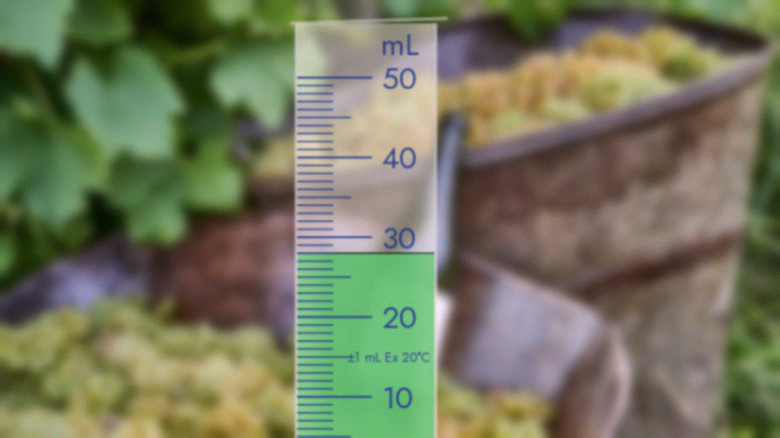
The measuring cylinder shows 28 mL
